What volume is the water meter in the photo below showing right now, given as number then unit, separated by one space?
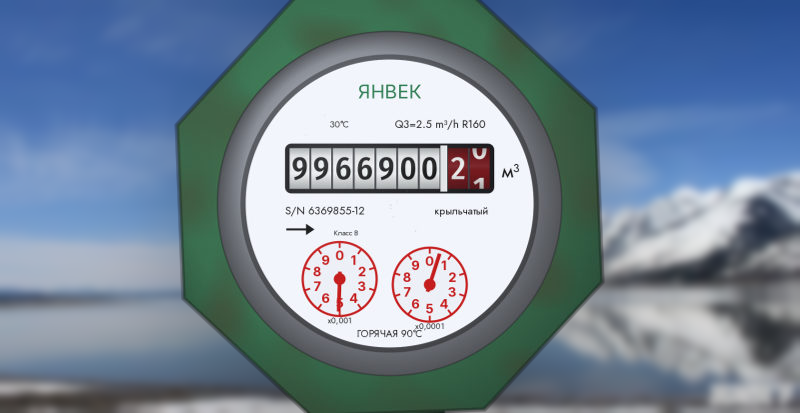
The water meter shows 9966900.2050 m³
